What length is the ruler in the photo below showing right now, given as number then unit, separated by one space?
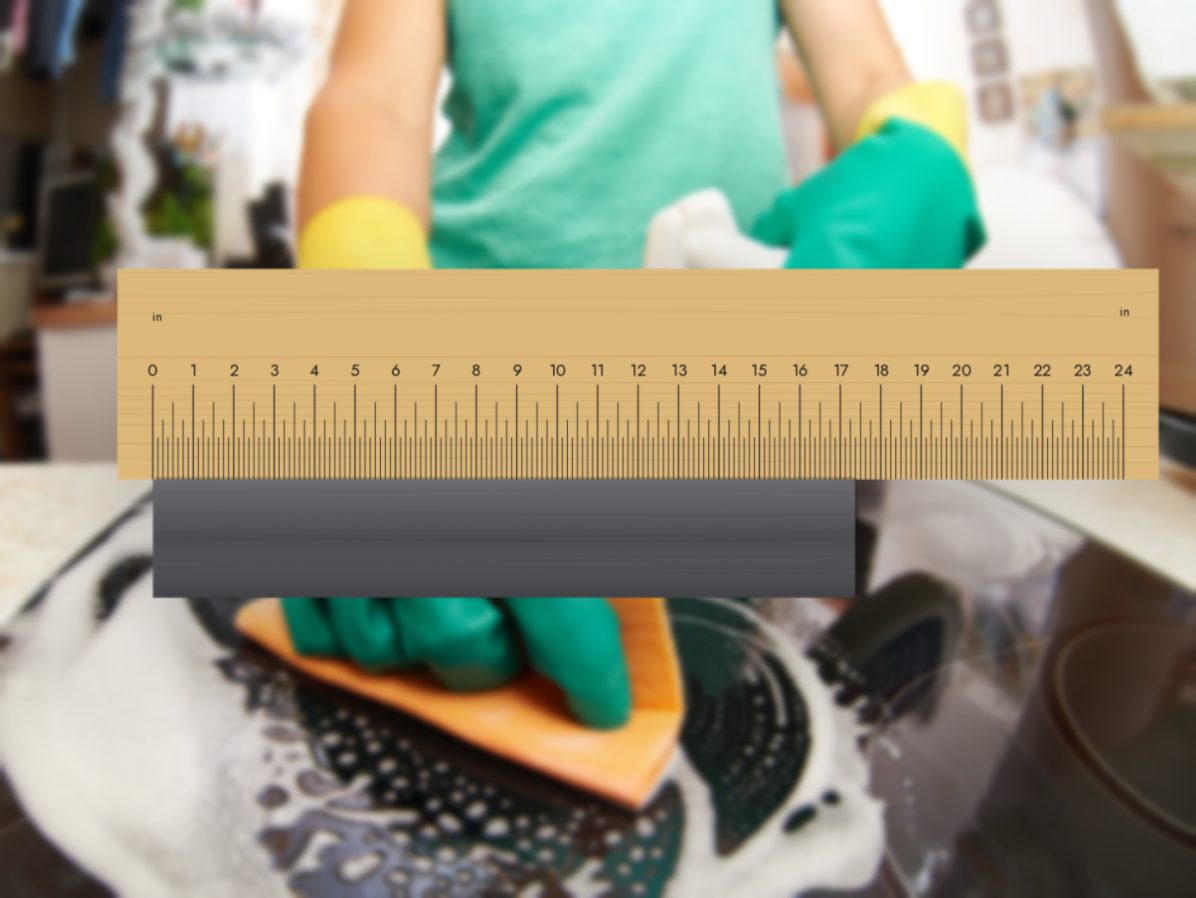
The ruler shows 17.375 in
